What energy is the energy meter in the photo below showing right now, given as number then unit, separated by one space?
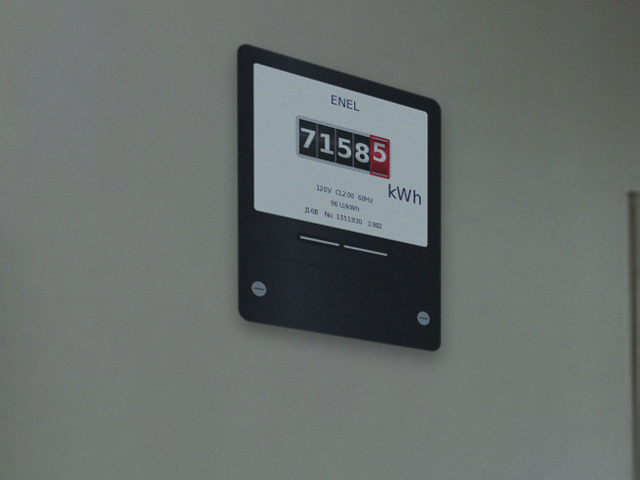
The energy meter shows 7158.5 kWh
